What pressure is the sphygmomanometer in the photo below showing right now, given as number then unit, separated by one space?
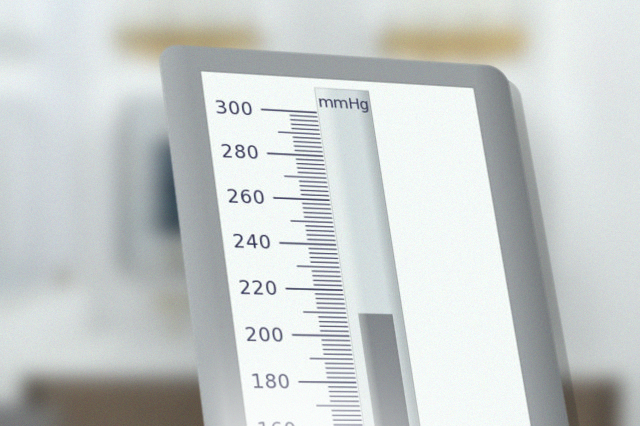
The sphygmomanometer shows 210 mmHg
